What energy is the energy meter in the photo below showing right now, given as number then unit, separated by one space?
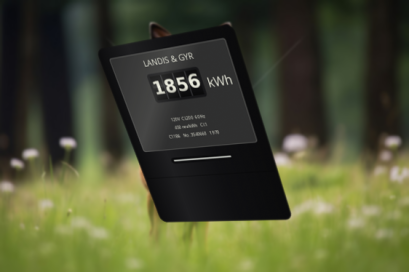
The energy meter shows 1856 kWh
